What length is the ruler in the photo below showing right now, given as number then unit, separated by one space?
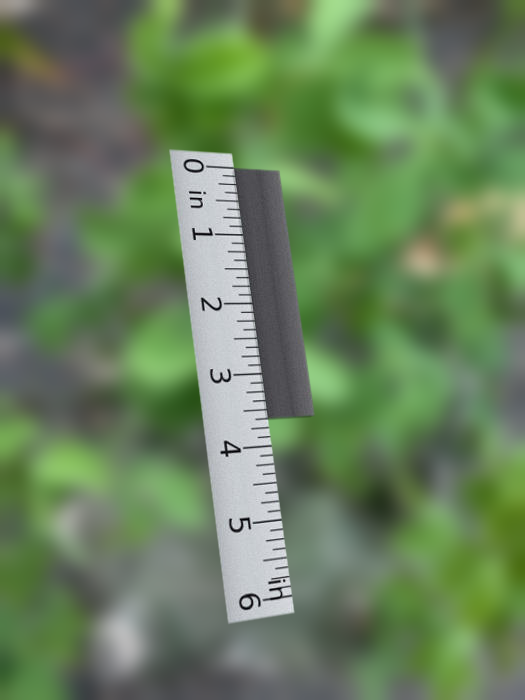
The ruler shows 3.625 in
